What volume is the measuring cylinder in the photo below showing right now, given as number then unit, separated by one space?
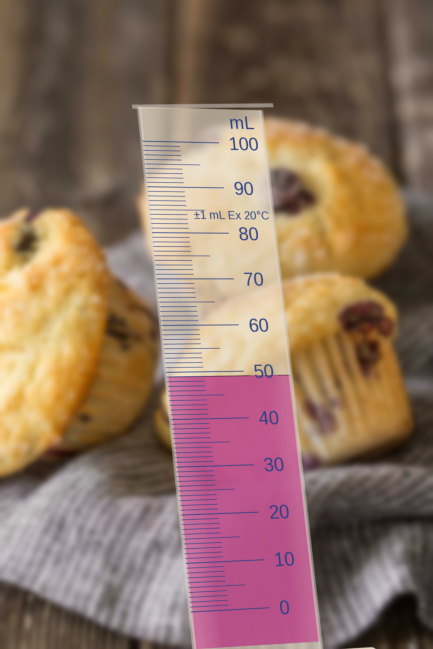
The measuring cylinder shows 49 mL
